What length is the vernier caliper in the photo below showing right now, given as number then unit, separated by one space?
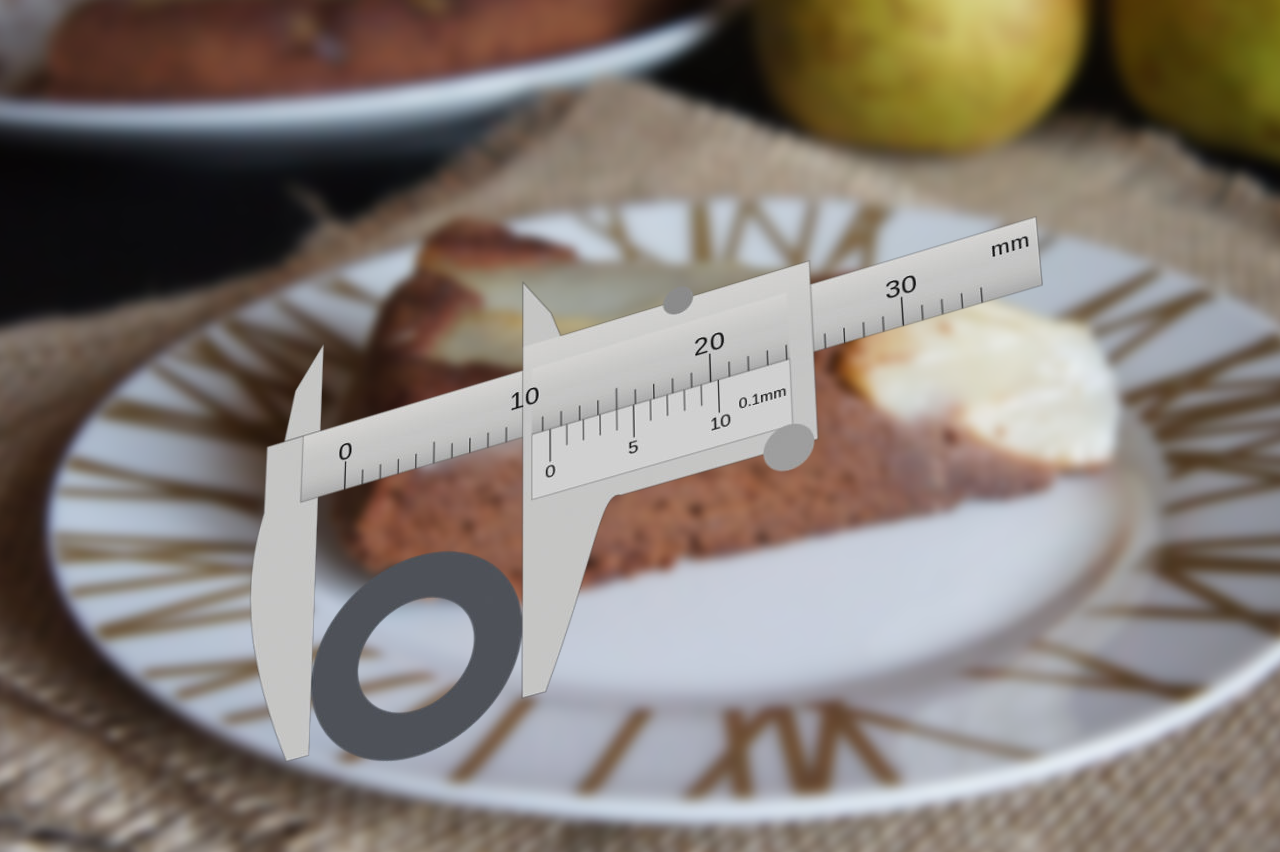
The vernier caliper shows 11.4 mm
